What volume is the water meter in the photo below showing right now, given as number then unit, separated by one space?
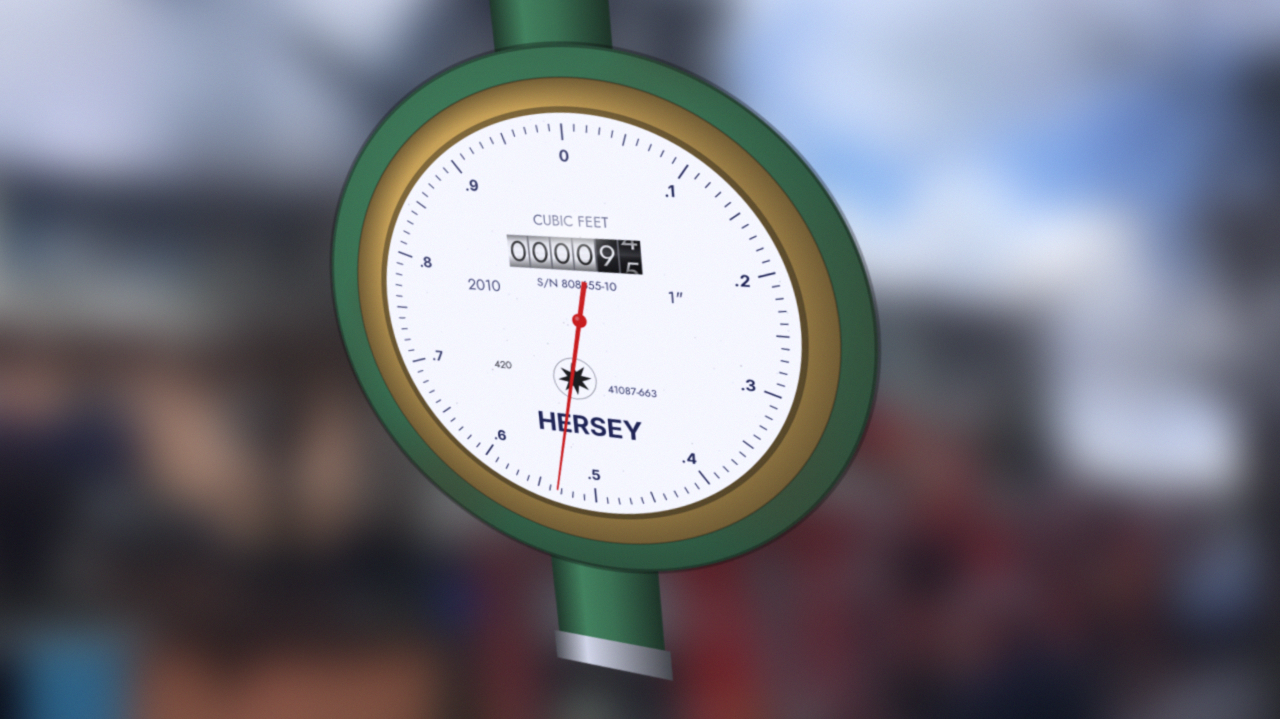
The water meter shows 94.53 ft³
